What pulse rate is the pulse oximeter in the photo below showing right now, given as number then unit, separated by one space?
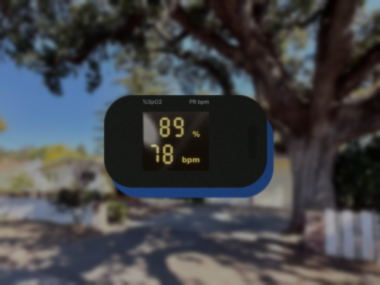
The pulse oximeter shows 78 bpm
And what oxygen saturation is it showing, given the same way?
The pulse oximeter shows 89 %
